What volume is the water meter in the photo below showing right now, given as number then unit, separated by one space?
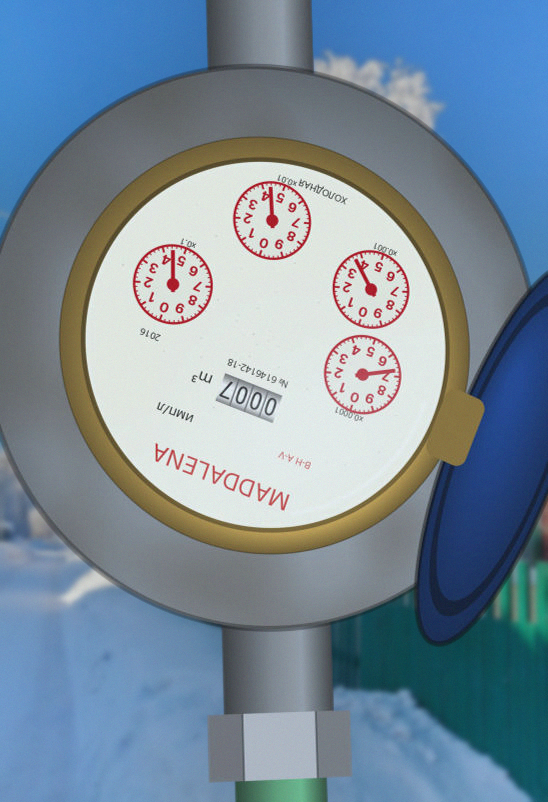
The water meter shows 7.4436 m³
